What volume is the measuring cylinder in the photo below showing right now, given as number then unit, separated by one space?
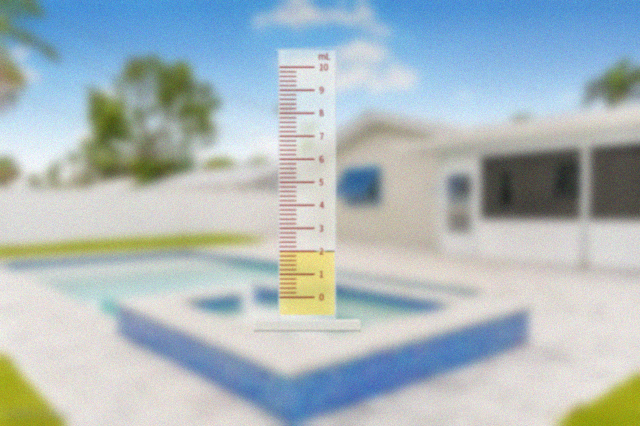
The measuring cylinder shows 2 mL
